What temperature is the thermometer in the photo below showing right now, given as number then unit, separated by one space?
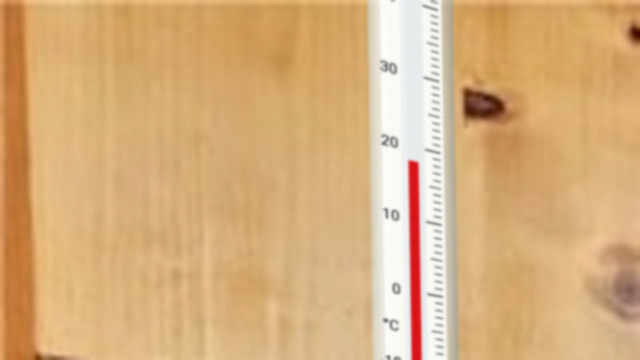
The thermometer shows 18 °C
